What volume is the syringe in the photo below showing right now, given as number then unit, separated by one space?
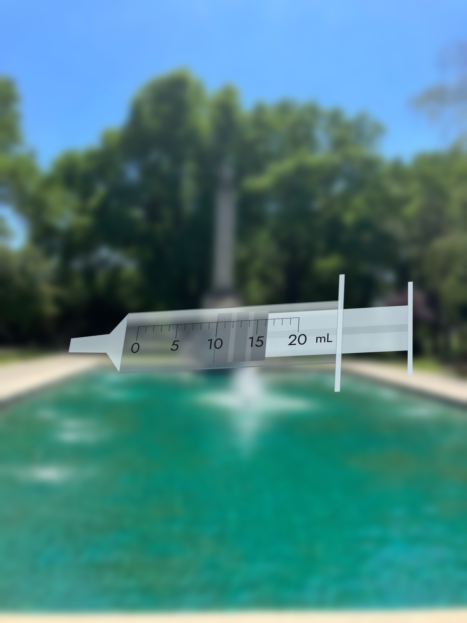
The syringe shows 10 mL
